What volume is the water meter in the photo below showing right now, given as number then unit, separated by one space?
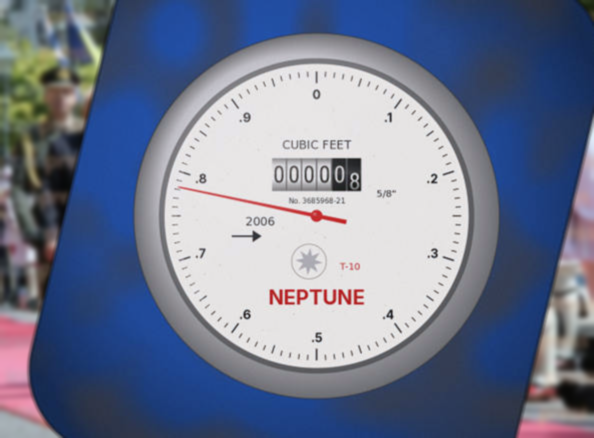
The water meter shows 7.78 ft³
